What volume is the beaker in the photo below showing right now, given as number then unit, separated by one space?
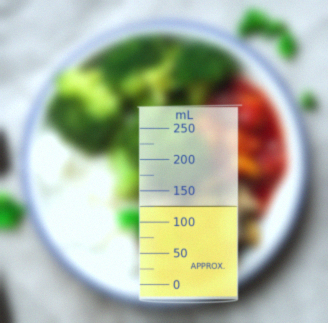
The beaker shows 125 mL
